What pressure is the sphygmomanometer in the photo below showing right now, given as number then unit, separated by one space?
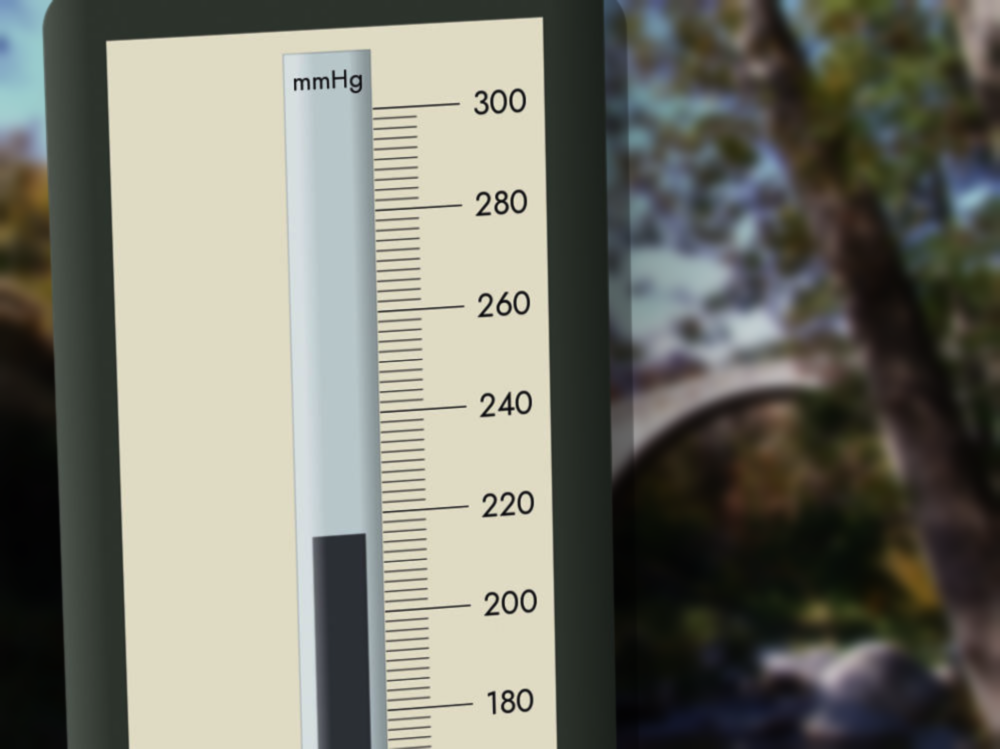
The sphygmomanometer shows 216 mmHg
